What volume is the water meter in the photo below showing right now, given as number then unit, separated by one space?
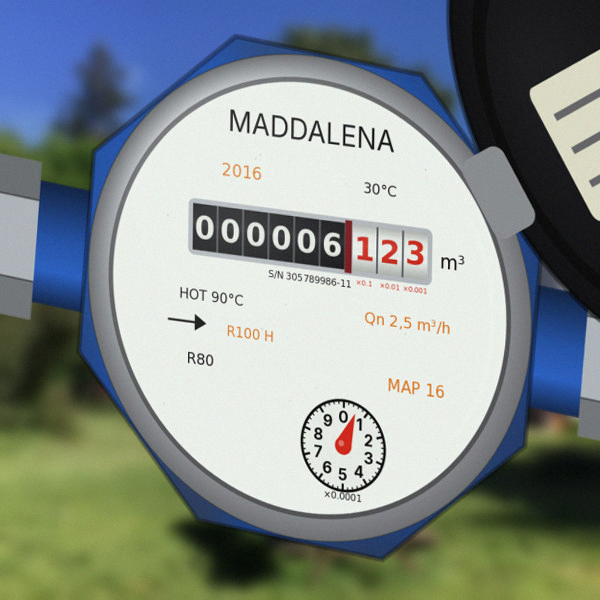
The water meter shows 6.1230 m³
